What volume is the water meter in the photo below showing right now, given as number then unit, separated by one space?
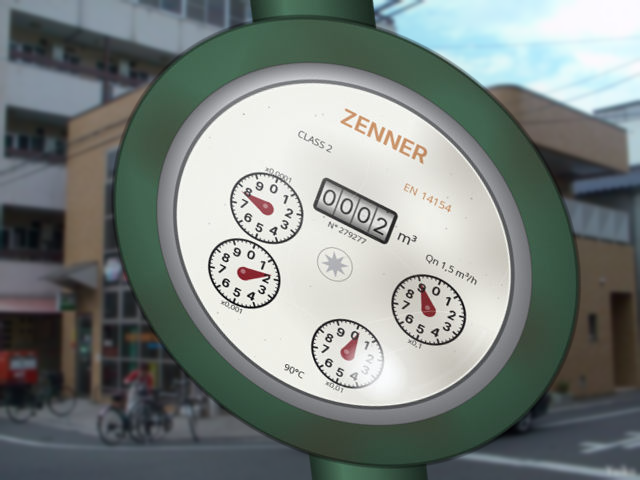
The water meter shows 1.9017 m³
